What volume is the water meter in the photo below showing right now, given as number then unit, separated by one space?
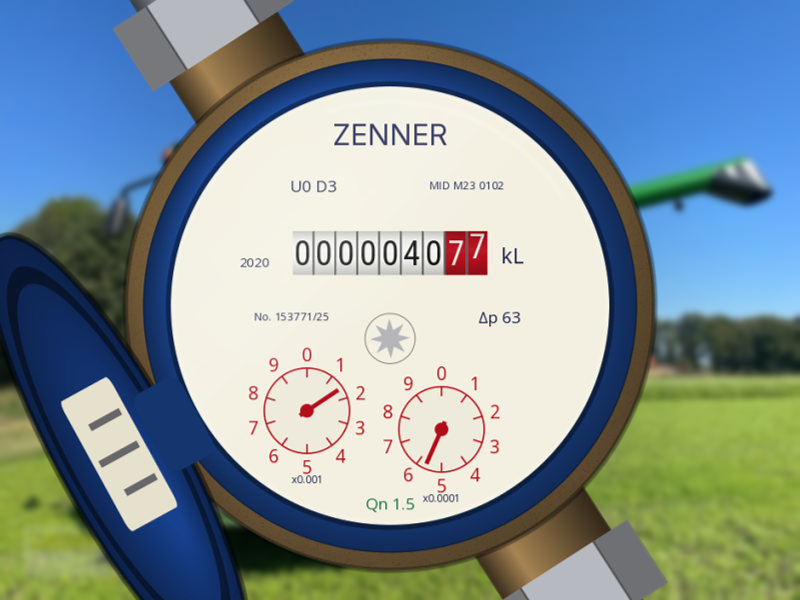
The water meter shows 40.7715 kL
